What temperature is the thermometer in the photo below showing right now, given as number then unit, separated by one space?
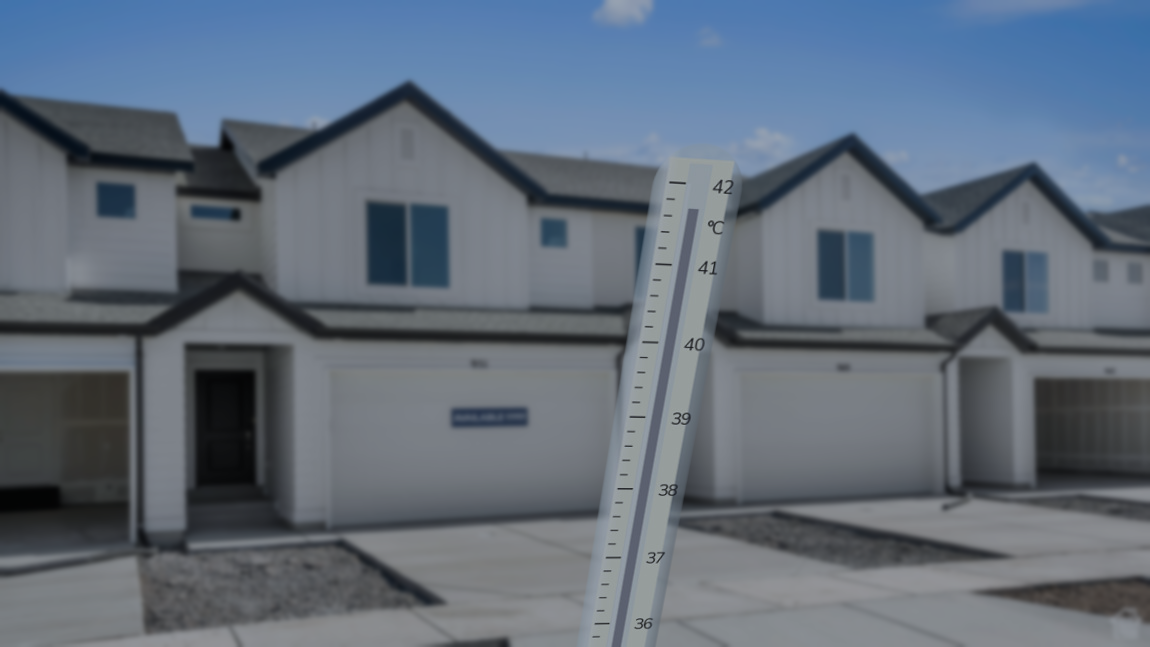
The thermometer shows 41.7 °C
